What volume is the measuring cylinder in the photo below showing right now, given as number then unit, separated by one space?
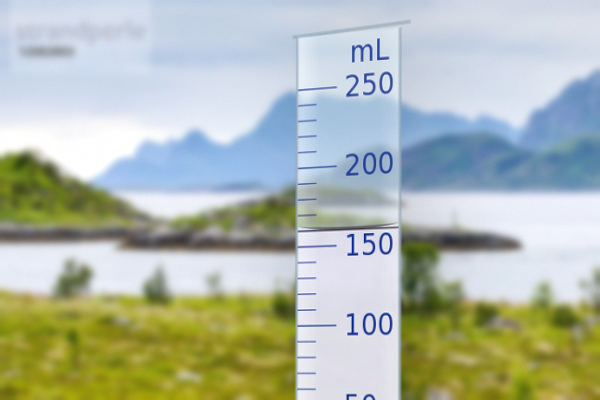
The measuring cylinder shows 160 mL
